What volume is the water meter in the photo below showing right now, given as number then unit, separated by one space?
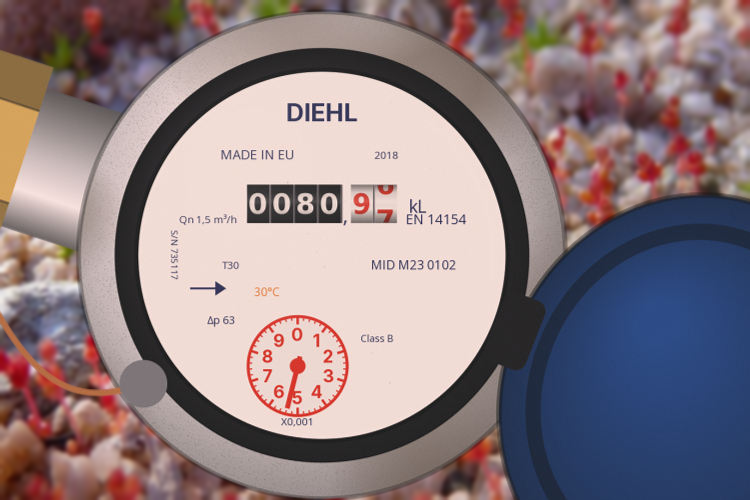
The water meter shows 80.965 kL
